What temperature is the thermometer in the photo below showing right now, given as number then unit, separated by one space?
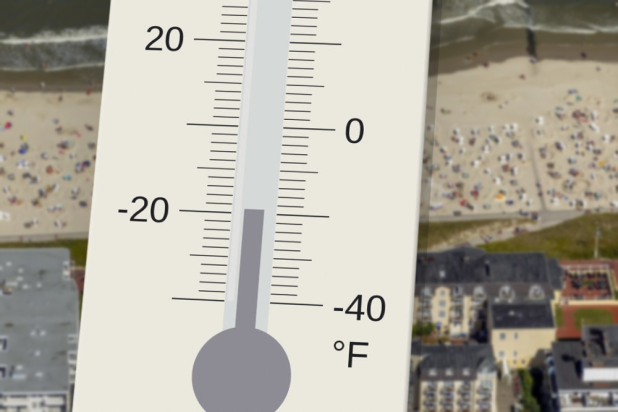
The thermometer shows -19 °F
